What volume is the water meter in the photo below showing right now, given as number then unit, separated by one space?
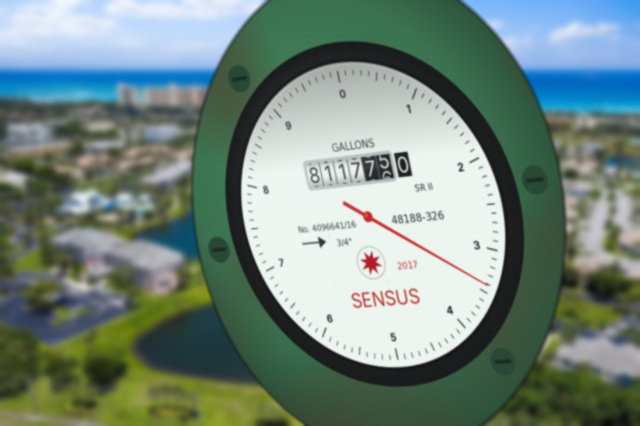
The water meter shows 8117753.4 gal
